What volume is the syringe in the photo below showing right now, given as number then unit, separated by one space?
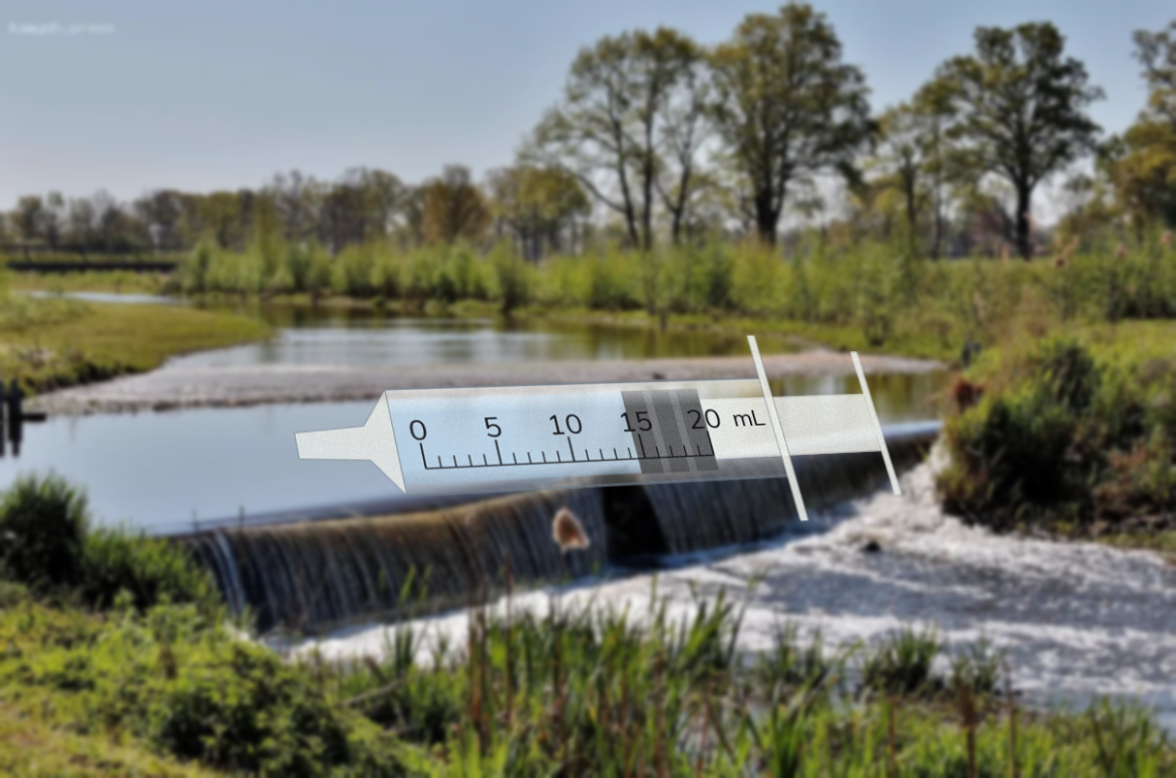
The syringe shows 14.5 mL
